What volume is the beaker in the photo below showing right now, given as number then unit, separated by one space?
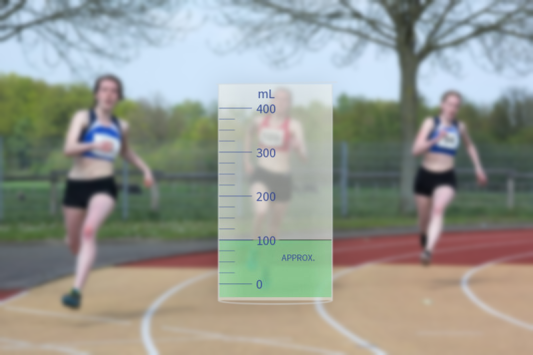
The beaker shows 100 mL
